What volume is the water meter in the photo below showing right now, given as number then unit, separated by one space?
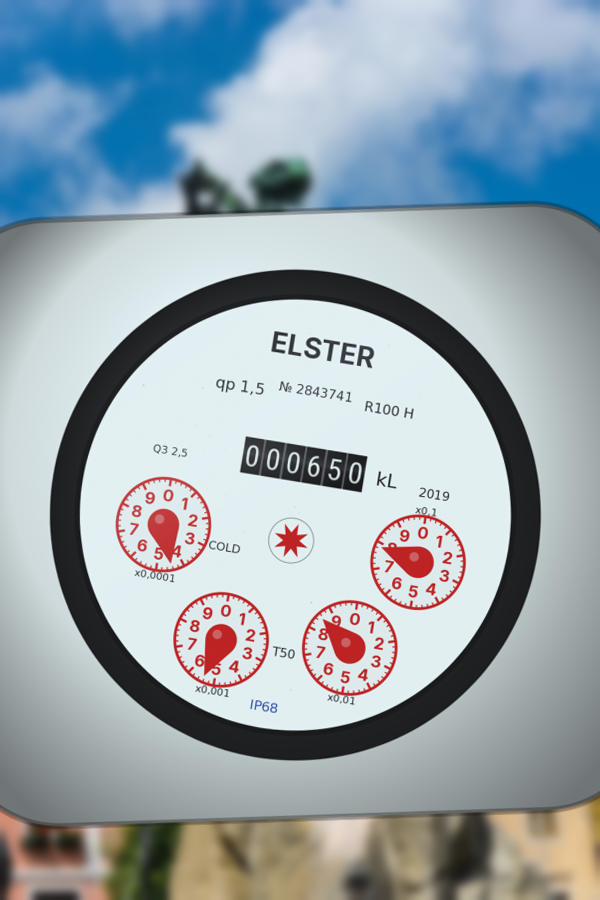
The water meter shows 650.7854 kL
